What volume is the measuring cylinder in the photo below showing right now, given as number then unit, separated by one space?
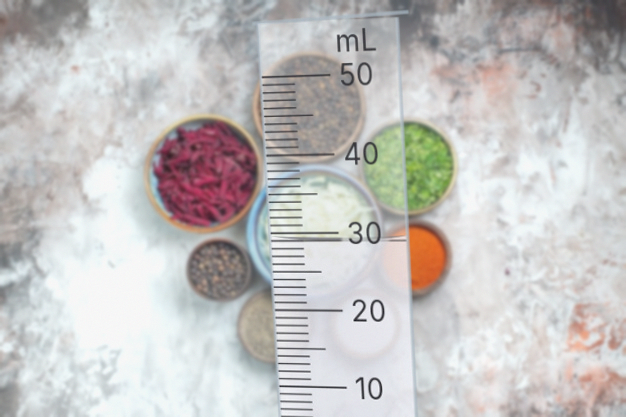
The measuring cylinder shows 29 mL
